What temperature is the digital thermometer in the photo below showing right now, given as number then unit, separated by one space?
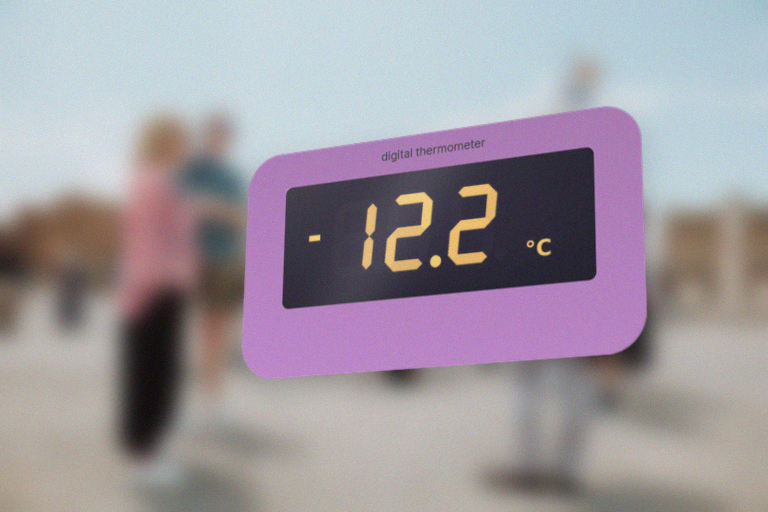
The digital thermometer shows -12.2 °C
